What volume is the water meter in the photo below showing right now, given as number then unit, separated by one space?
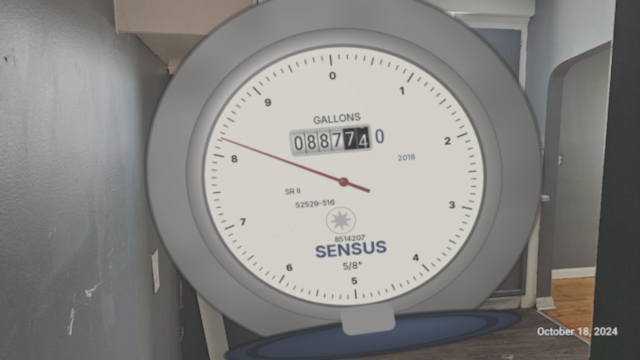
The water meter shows 887738.2 gal
